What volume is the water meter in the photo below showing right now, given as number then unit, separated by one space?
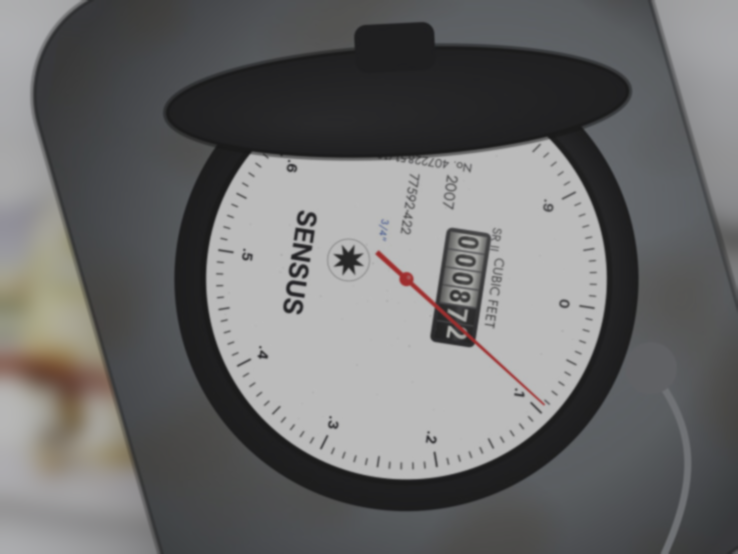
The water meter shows 872.09 ft³
